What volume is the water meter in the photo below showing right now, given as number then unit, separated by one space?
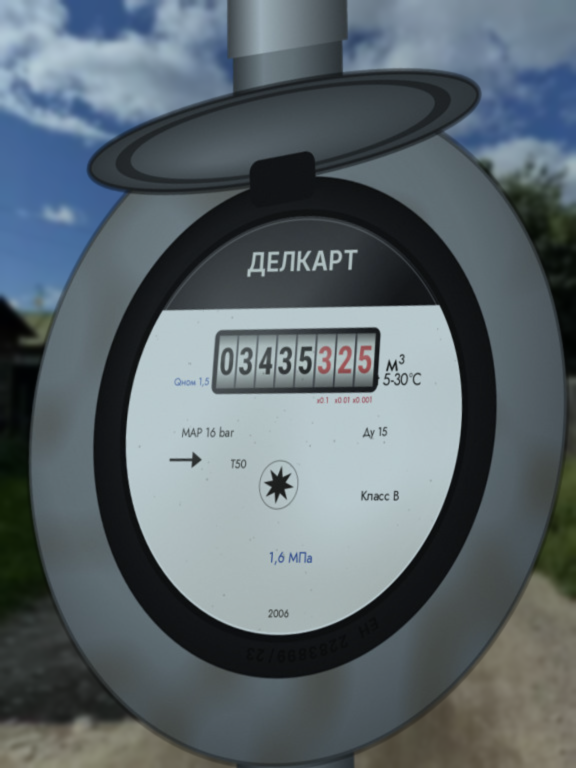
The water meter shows 3435.325 m³
